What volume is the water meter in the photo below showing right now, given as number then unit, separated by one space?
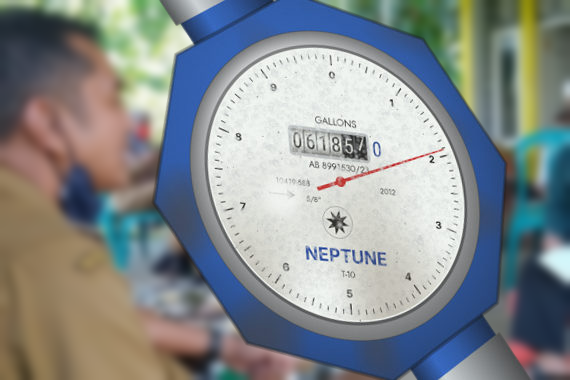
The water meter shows 618571.9 gal
